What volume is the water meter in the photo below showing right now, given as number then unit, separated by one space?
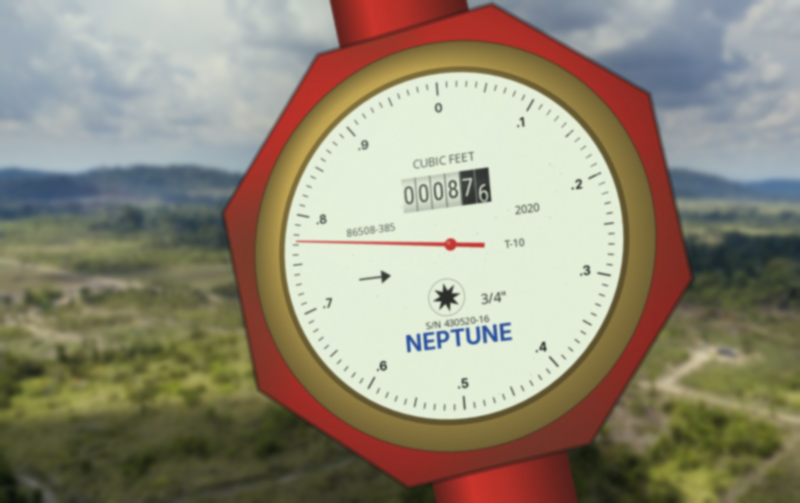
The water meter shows 875.77 ft³
